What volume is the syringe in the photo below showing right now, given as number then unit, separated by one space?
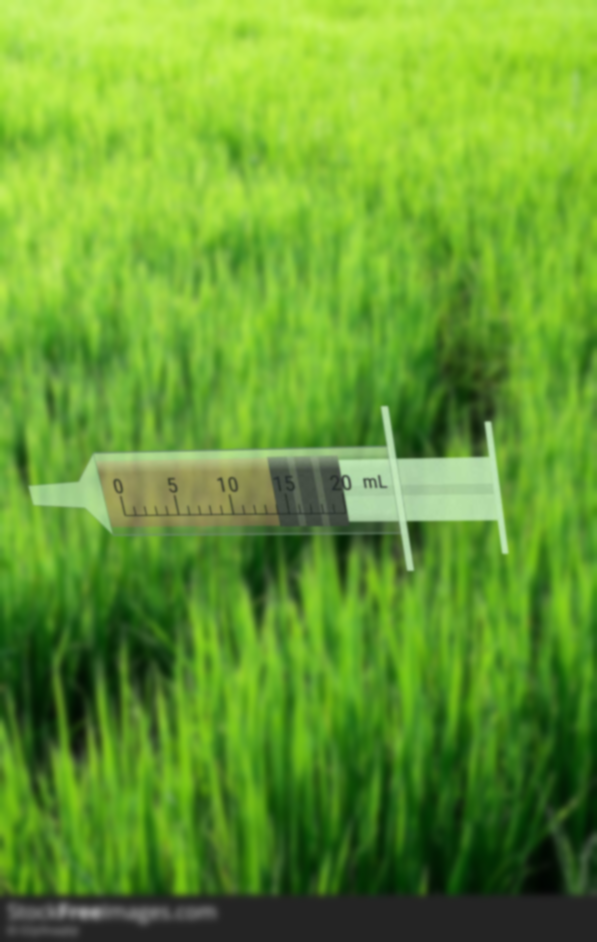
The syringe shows 14 mL
